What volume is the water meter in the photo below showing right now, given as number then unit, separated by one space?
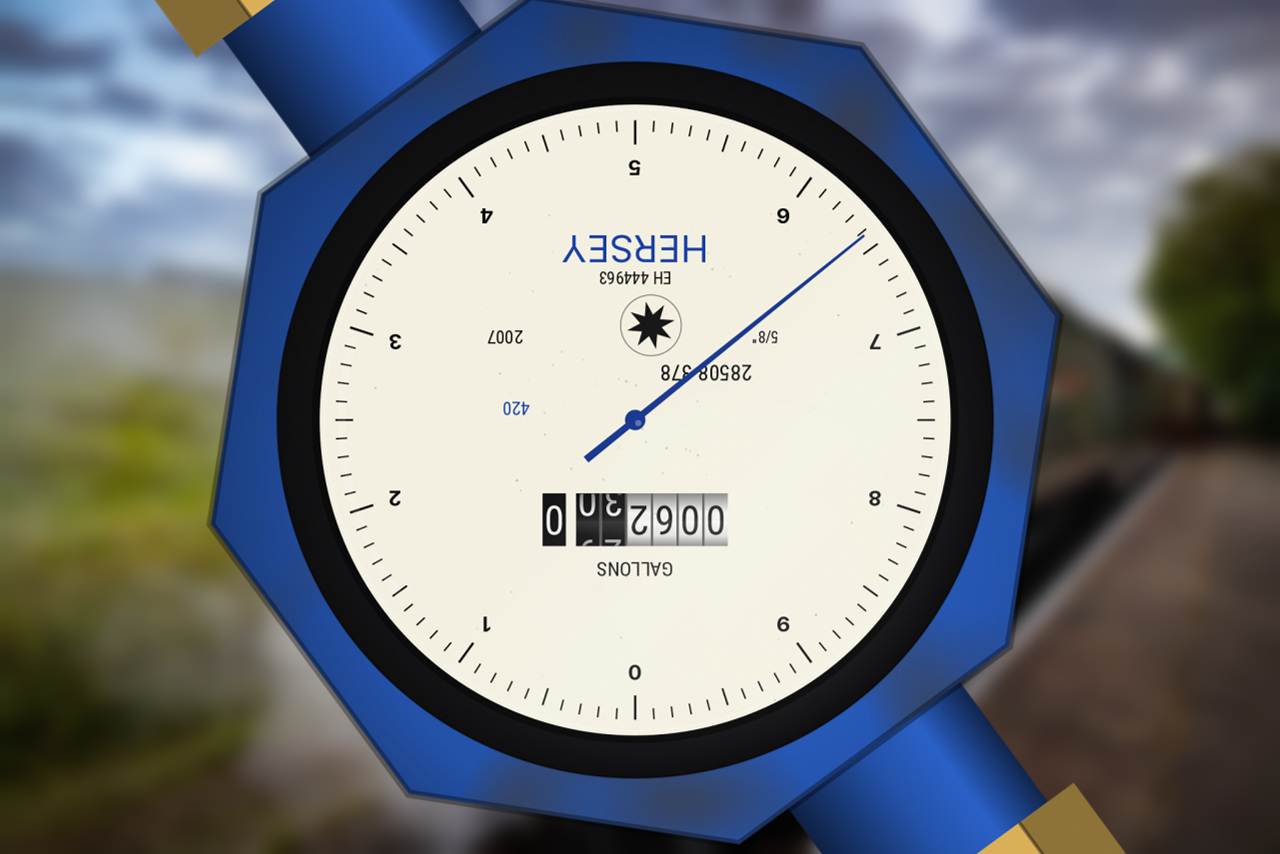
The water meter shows 62296.4 gal
